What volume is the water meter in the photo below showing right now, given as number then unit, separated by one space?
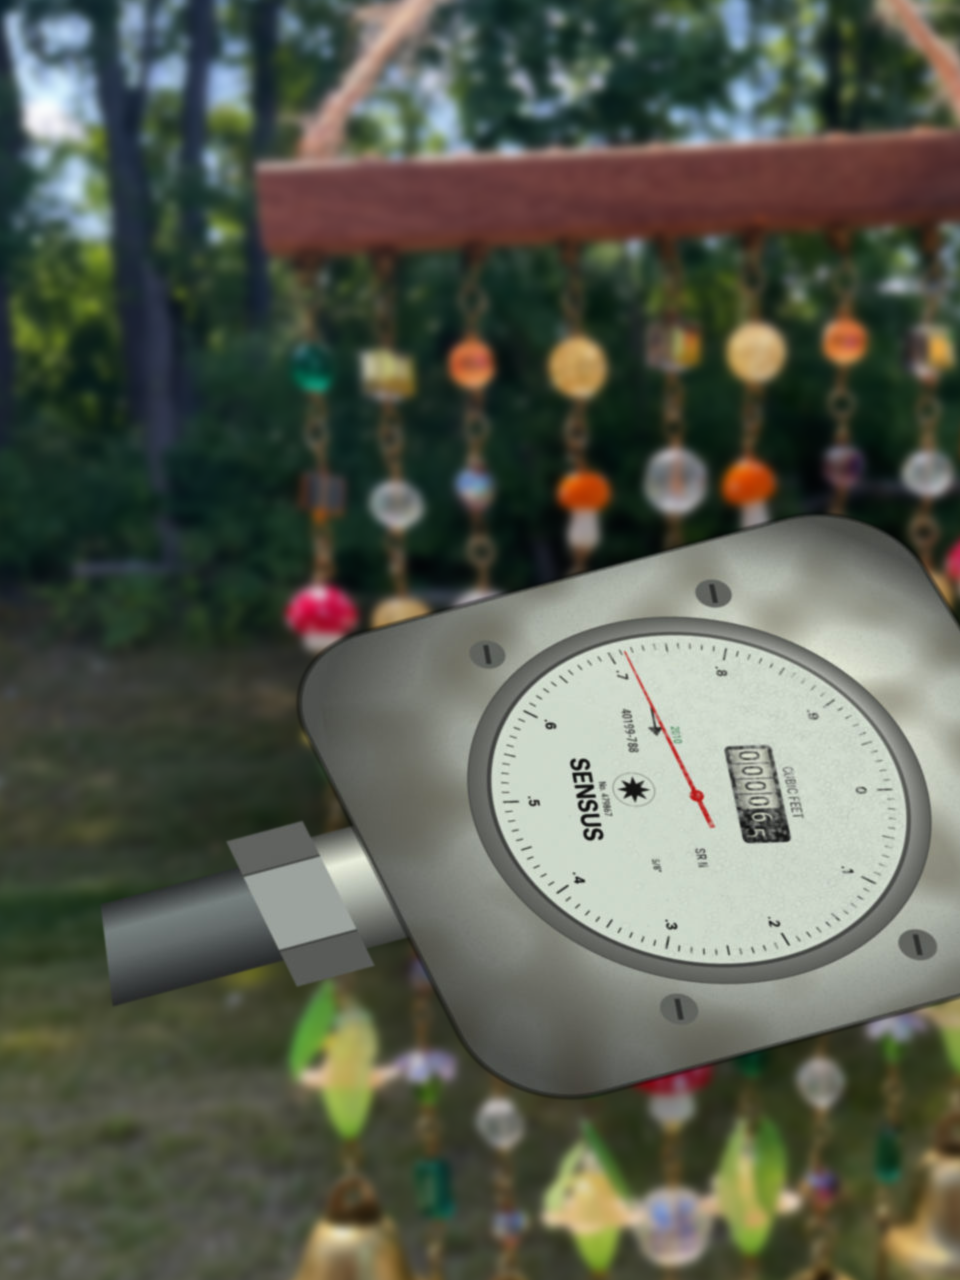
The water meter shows 64.71 ft³
